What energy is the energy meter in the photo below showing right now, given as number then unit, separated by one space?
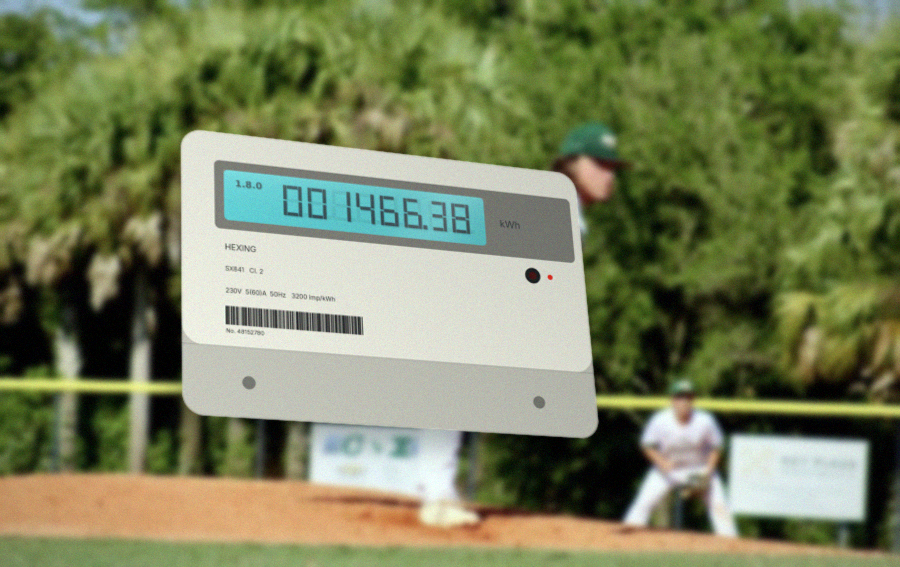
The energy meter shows 1466.38 kWh
